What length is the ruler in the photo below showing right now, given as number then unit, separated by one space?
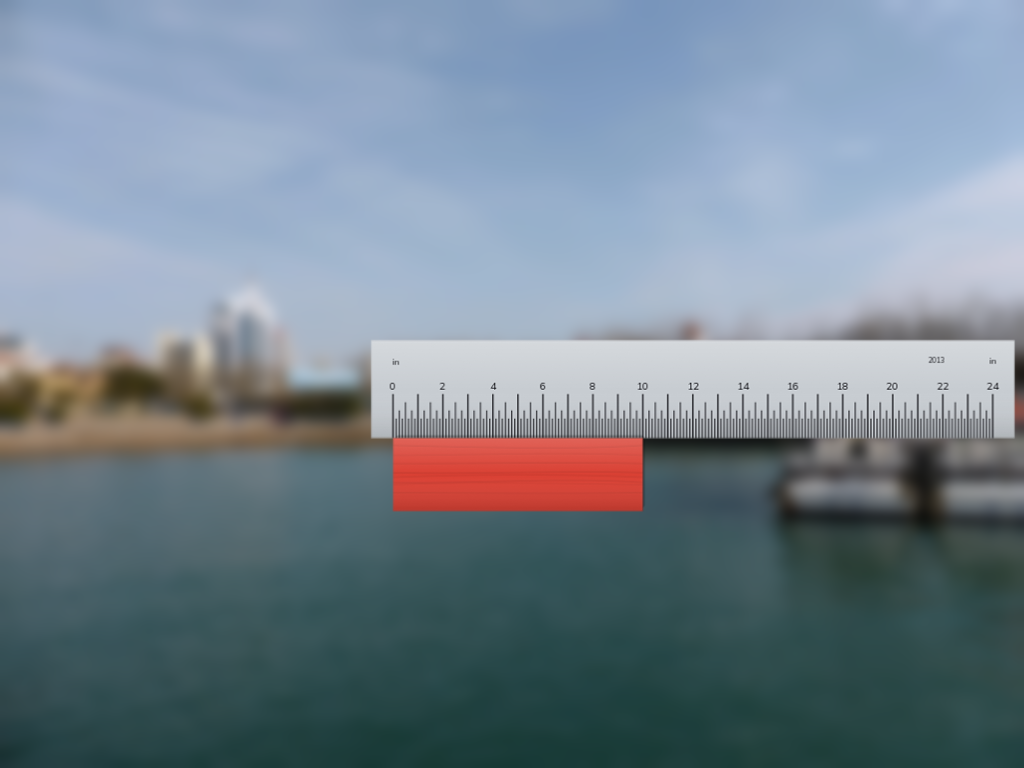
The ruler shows 10 in
